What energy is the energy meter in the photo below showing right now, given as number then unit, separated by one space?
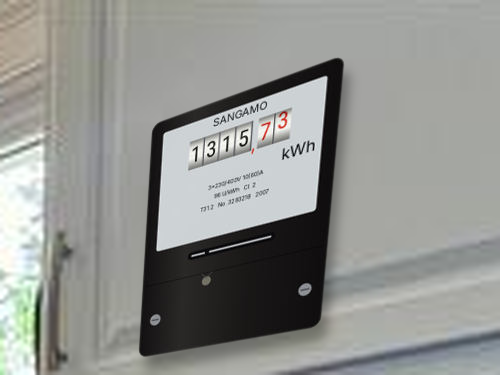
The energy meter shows 1315.73 kWh
